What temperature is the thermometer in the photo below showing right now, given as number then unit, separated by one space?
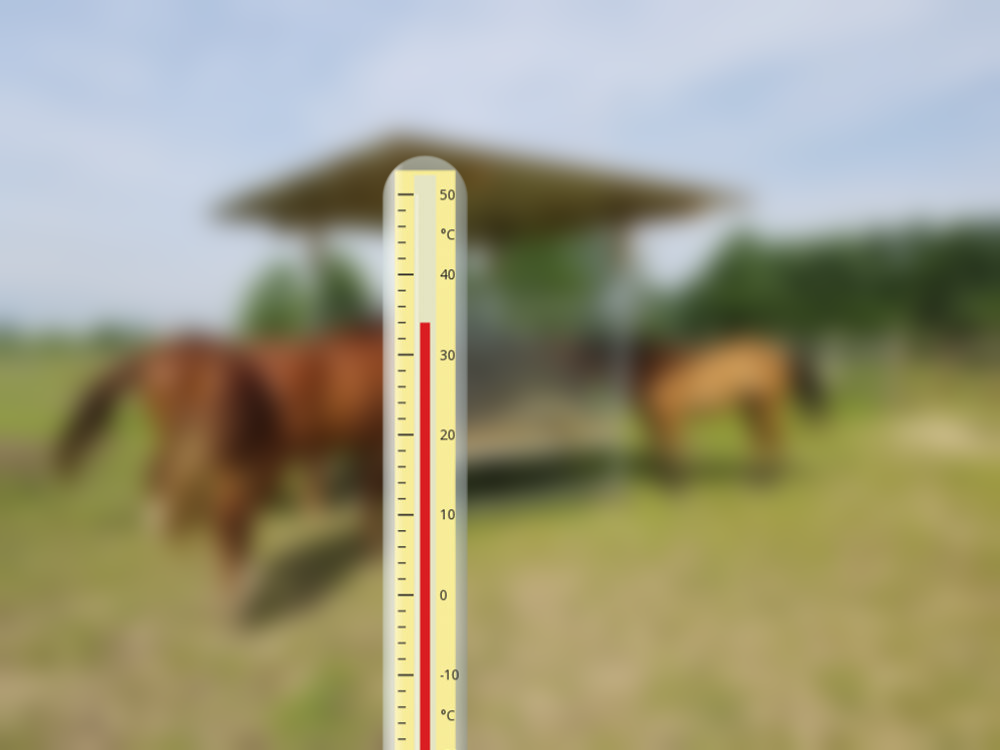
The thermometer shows 34 °C
